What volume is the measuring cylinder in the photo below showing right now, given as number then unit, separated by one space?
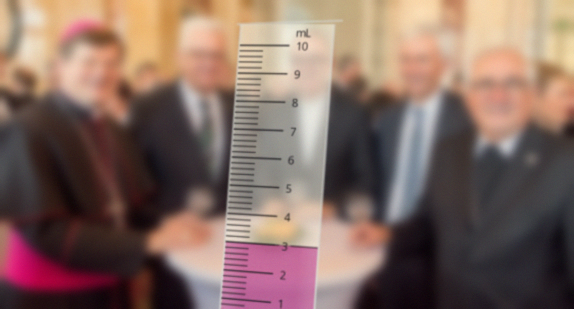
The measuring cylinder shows 3 mL
